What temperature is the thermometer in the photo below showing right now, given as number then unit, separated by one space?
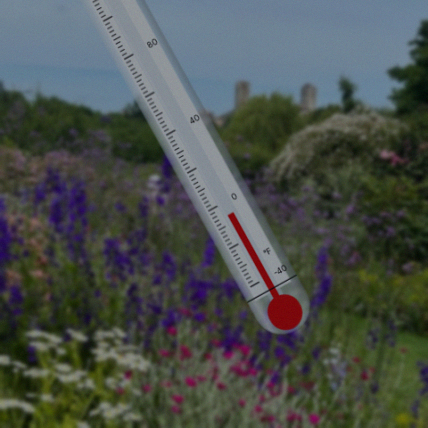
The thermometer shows -6 °F
